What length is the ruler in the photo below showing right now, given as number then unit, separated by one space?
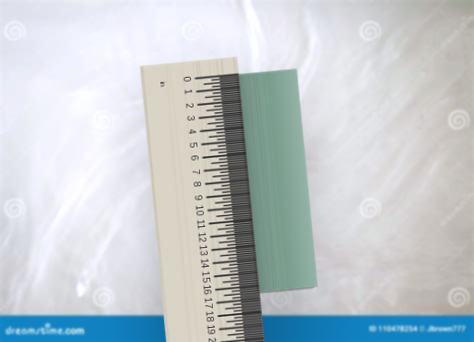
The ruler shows 16.5 in
